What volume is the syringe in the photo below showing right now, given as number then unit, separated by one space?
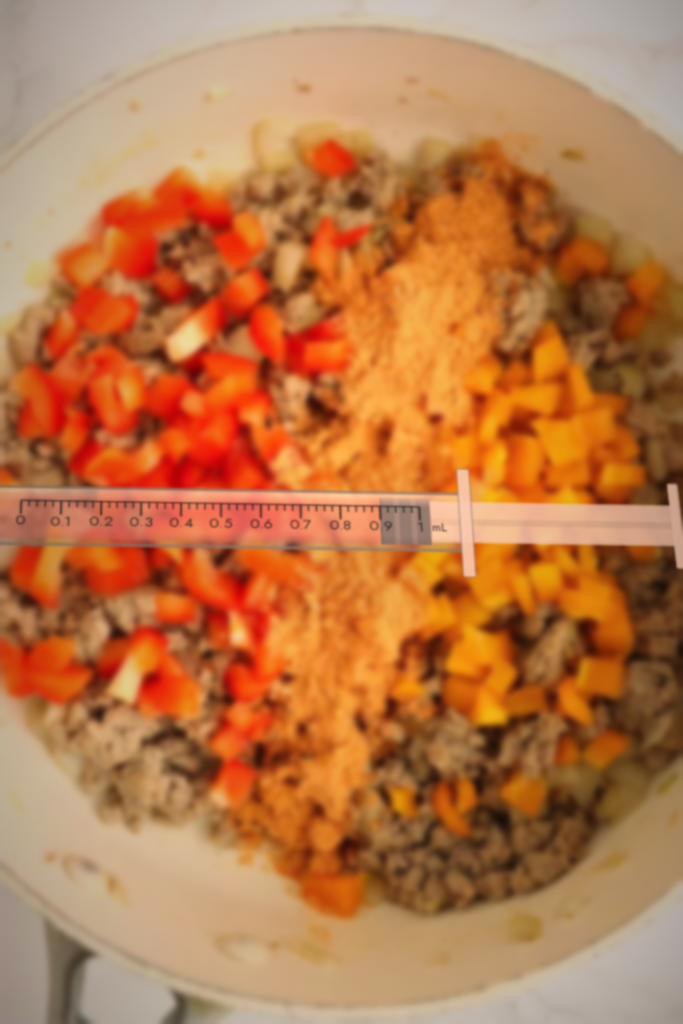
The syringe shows 0.9 mL
